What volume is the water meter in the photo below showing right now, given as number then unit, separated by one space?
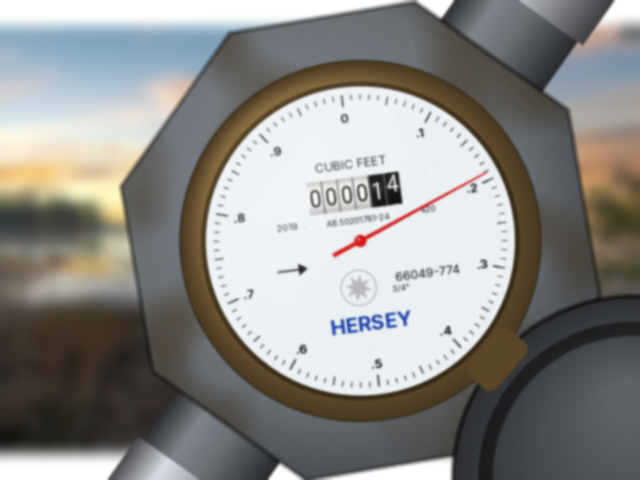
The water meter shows 14.19 ft³
